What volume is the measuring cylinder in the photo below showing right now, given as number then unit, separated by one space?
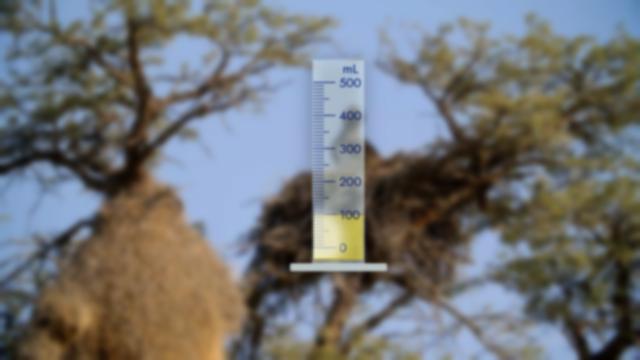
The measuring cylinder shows 100 mL
